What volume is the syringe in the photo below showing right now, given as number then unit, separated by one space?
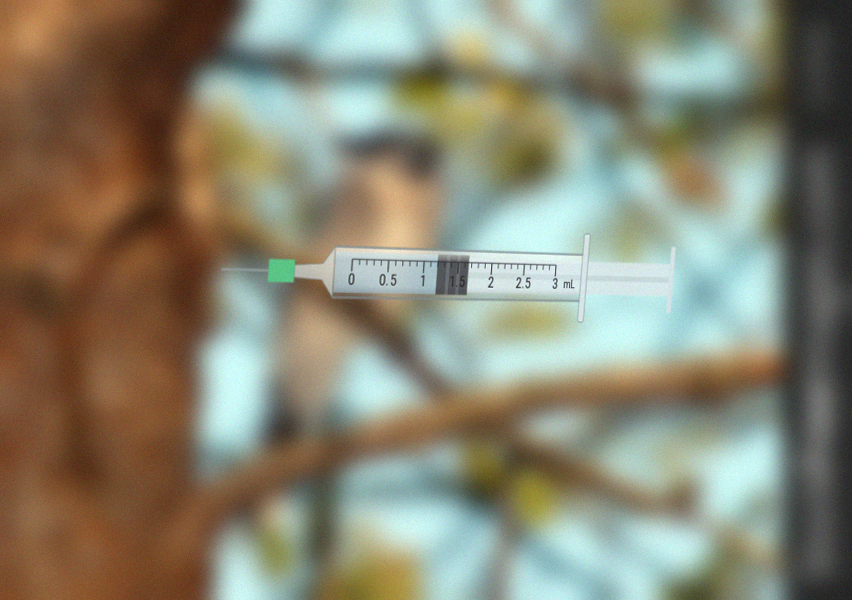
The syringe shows 1.2 mL
